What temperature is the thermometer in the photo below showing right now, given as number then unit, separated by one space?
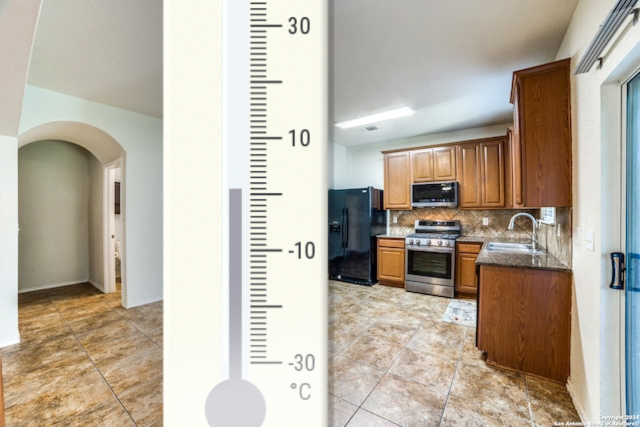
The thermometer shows 1 °C
